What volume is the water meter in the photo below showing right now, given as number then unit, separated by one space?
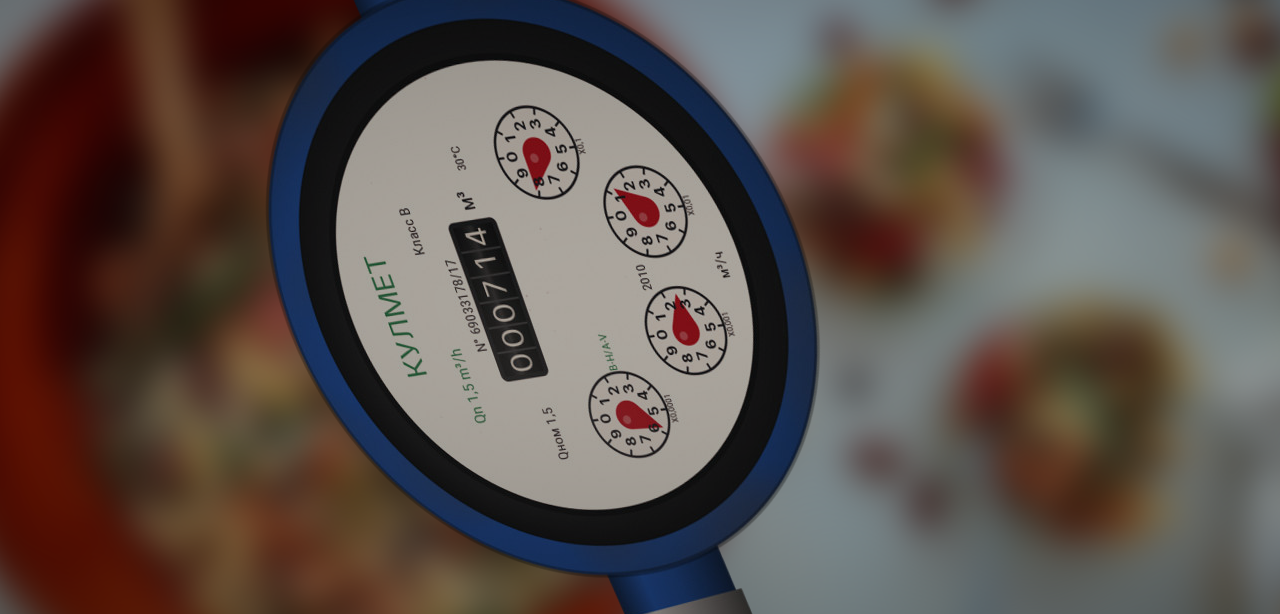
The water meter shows 714.8125 m³
